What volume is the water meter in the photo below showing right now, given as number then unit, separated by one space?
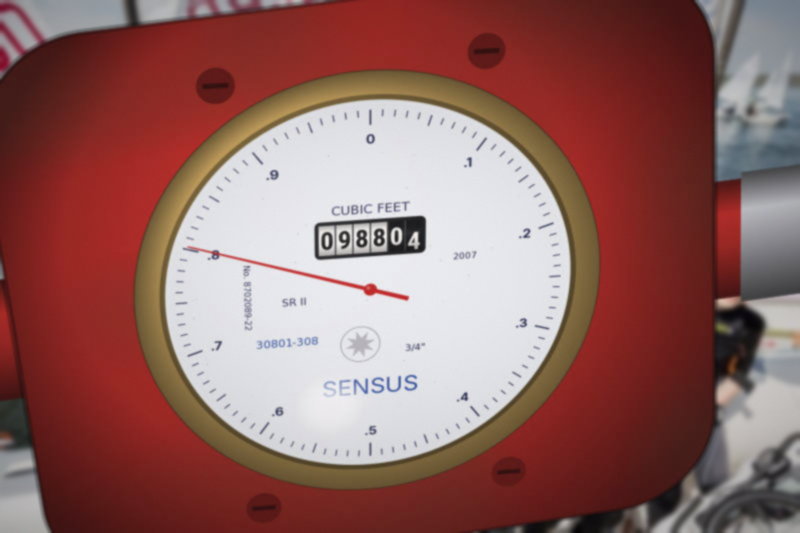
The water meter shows 98803.80 ft³
